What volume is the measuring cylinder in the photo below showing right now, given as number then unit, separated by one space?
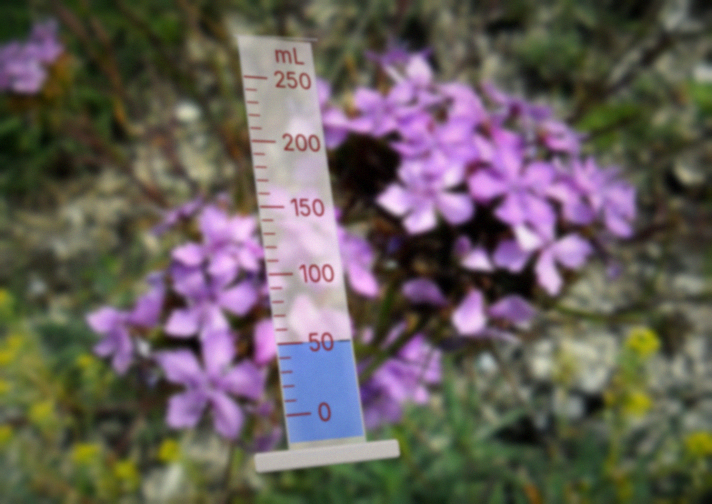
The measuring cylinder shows 50 mL
